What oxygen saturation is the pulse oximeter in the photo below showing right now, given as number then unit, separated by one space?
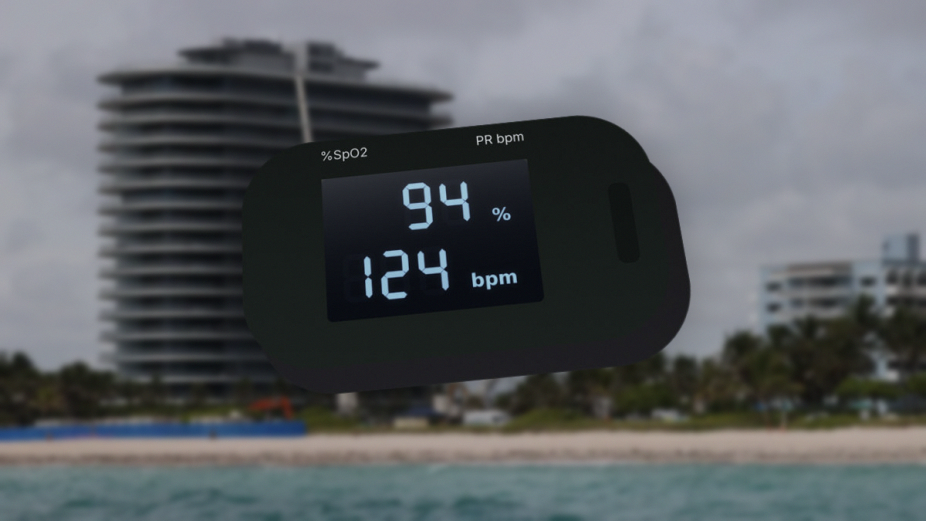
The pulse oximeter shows 94 %
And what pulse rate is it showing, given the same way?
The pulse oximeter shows 124 bpm
